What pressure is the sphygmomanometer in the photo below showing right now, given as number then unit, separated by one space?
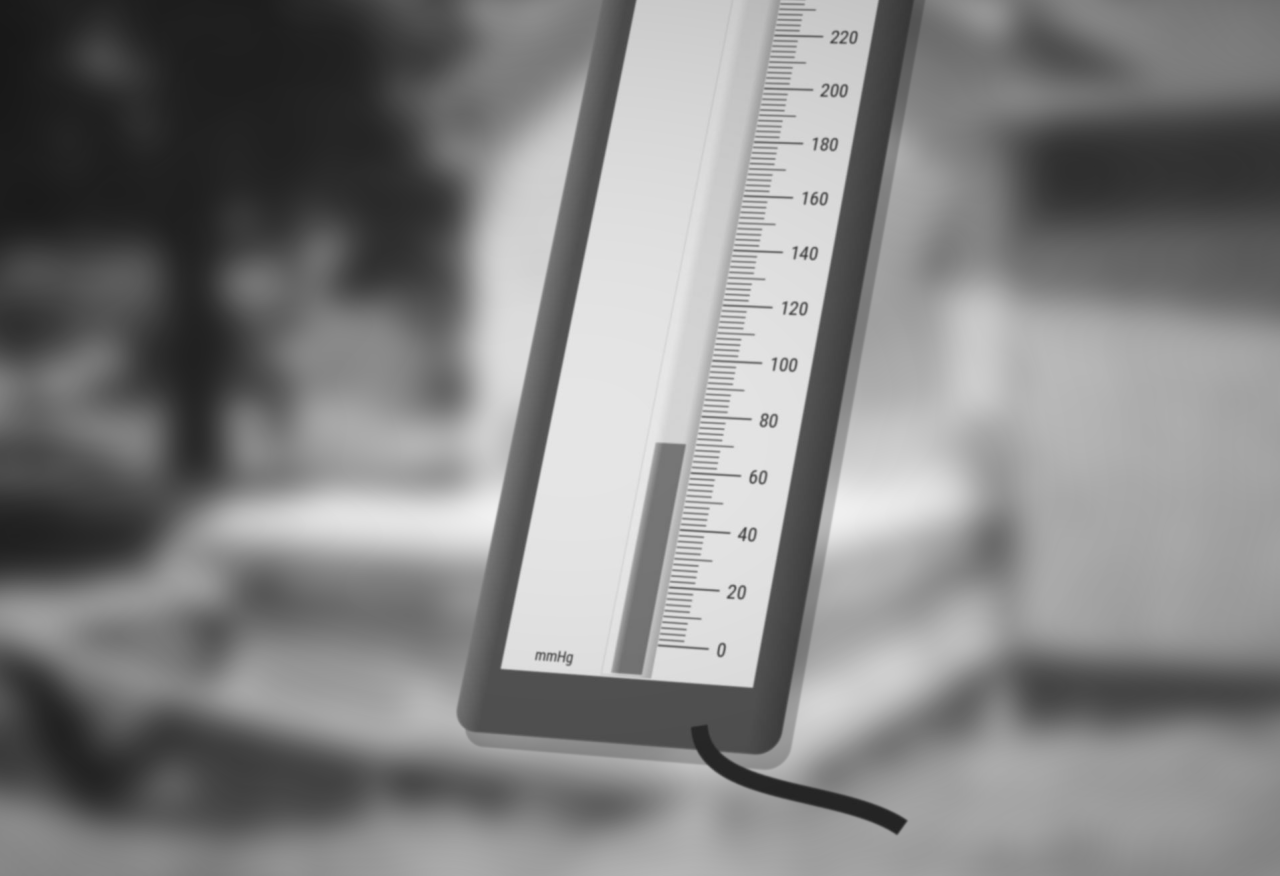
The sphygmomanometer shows 70 mmHg
